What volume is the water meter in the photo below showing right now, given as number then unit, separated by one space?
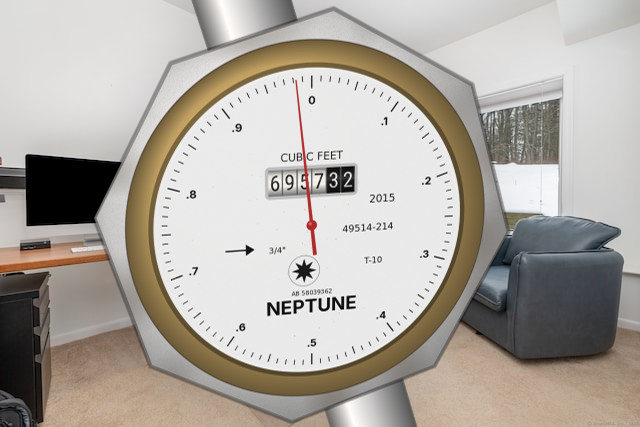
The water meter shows 695731.98 ft³
